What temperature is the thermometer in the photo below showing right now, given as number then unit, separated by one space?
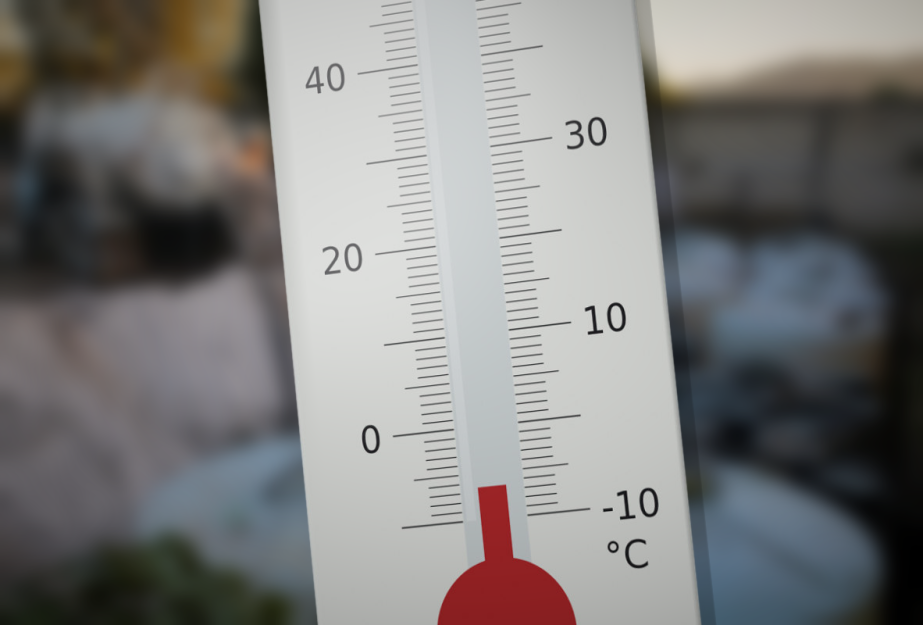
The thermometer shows -6.5 °C
